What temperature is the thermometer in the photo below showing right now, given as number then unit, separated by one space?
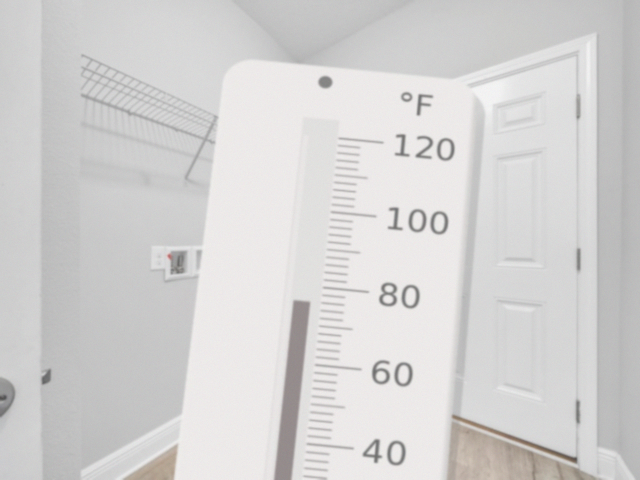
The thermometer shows 76 °F
